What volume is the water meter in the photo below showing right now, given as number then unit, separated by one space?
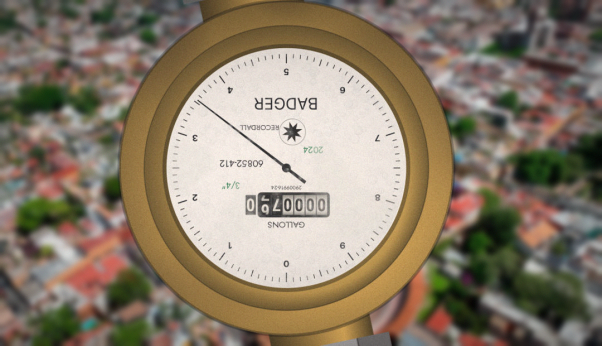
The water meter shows 763.5 gal
